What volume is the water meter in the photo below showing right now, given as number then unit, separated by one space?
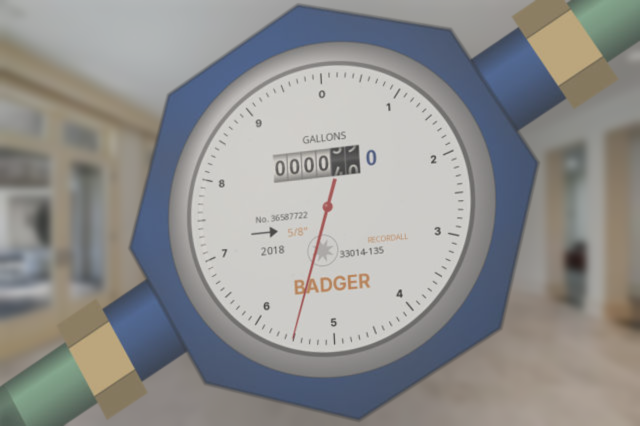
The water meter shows 395.5 gal
